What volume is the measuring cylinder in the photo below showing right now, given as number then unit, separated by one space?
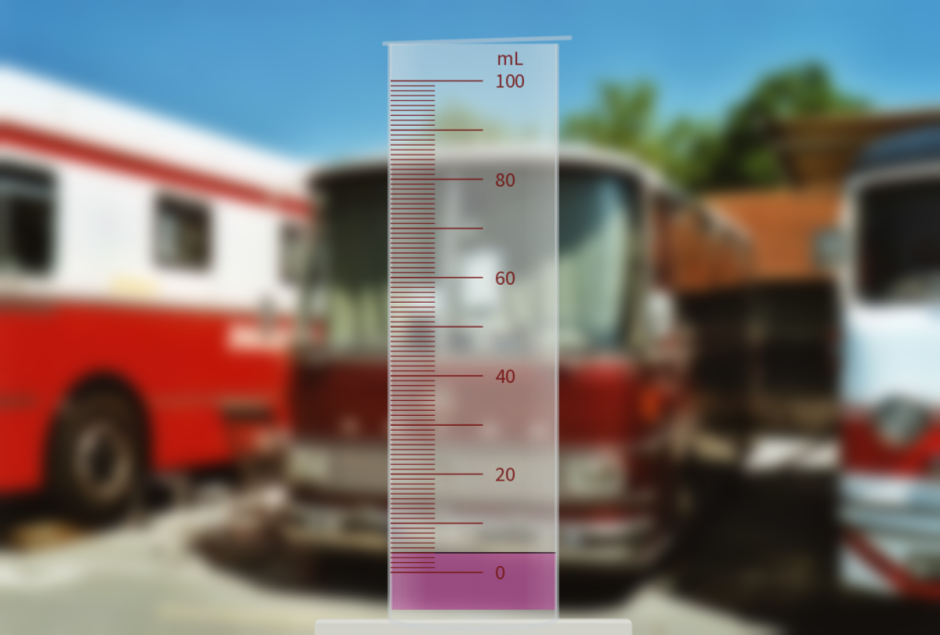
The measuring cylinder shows 4 mL
